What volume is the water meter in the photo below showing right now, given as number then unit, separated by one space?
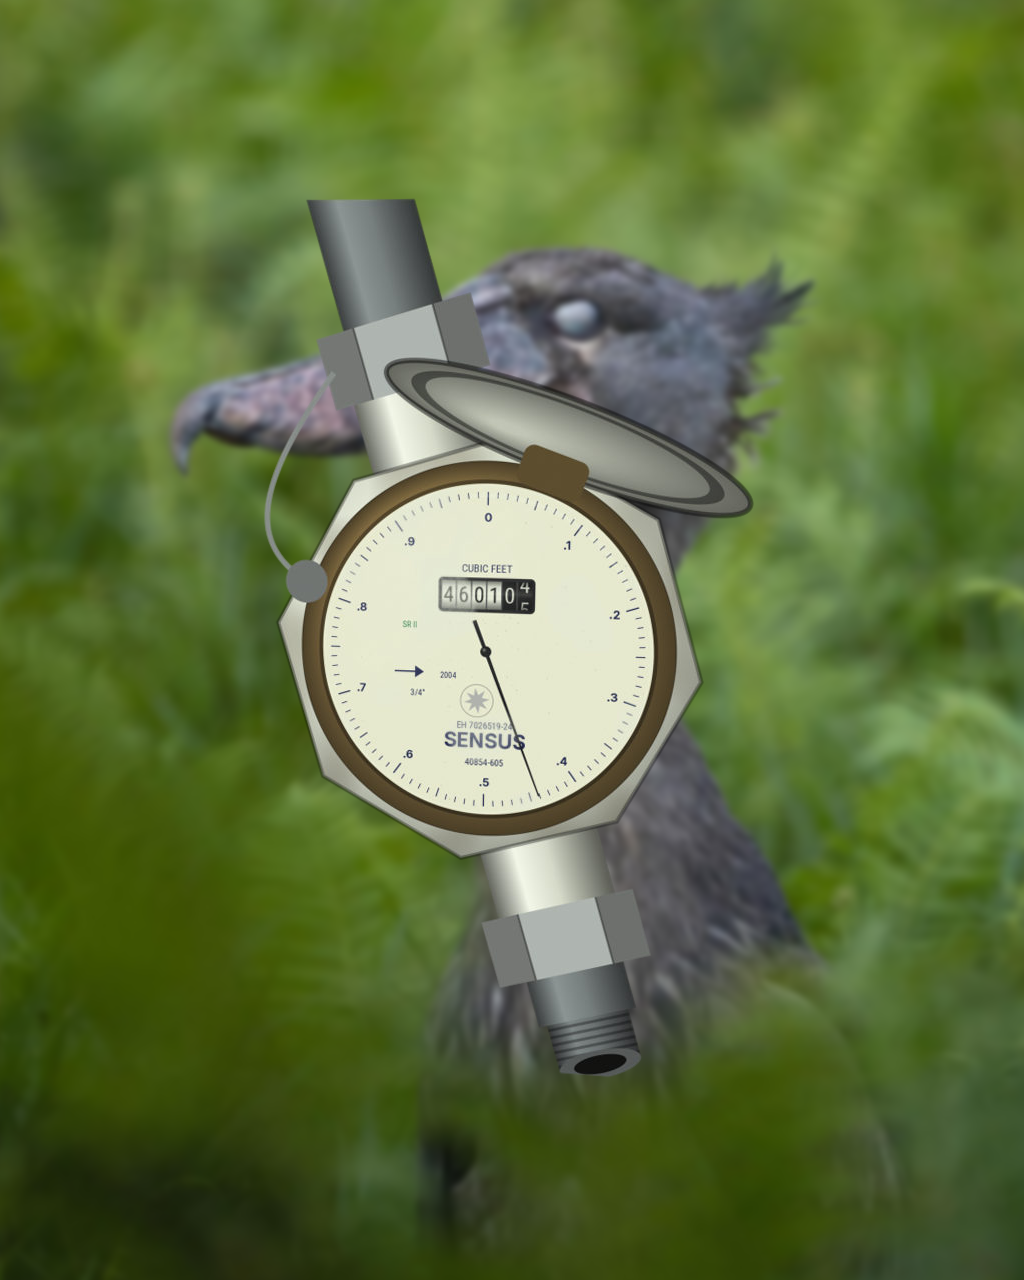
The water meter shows 460104.44 ft³
